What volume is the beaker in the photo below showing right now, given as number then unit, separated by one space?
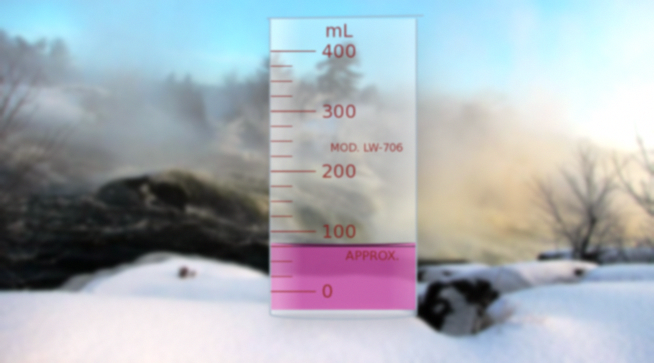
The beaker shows 75 mL
